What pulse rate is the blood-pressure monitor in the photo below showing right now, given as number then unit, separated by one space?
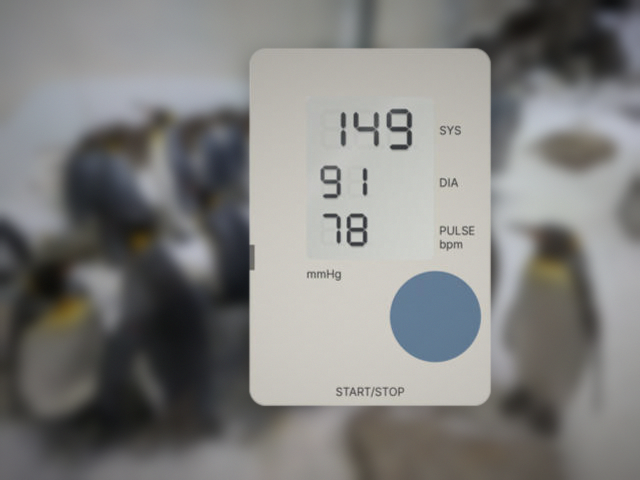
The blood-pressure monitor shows 78 bpm
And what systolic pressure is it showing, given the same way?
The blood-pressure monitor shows 149 mmHg
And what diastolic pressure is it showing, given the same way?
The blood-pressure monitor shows 91 mmHg
